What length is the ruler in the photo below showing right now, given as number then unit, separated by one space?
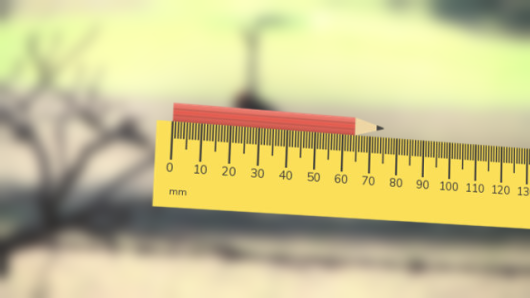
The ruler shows 75 mm
